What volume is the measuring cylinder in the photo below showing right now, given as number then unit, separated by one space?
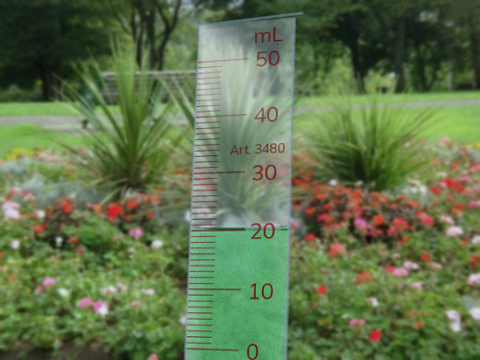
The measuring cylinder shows 20 mL
